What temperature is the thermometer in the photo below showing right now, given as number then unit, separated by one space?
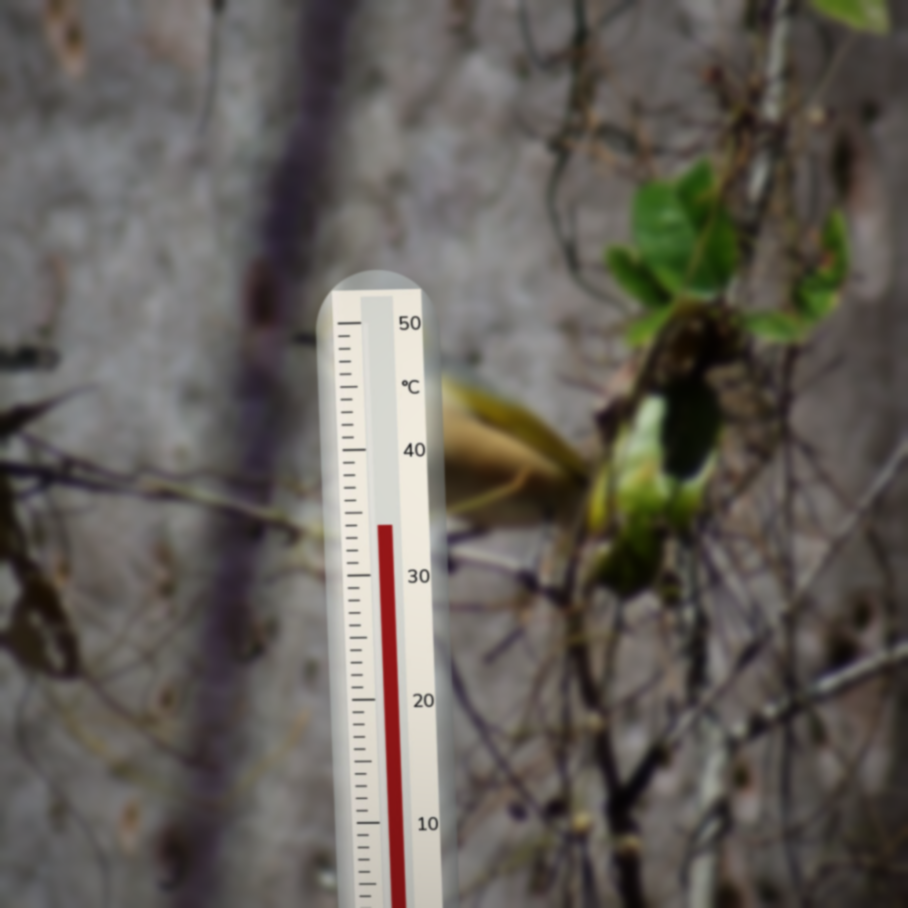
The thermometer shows 34 °C
